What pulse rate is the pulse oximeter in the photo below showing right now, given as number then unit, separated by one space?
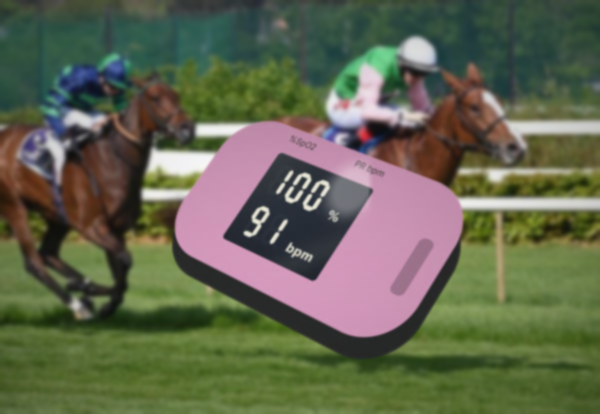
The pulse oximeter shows 91 bpm
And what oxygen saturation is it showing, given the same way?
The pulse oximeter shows 100 %
